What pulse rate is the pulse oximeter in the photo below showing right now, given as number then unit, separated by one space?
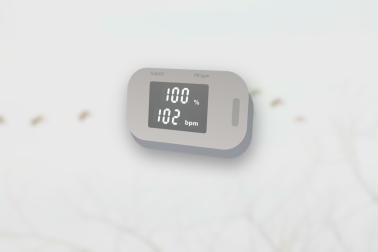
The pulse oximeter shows 102 bpm
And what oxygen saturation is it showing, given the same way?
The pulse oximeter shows 100 %
